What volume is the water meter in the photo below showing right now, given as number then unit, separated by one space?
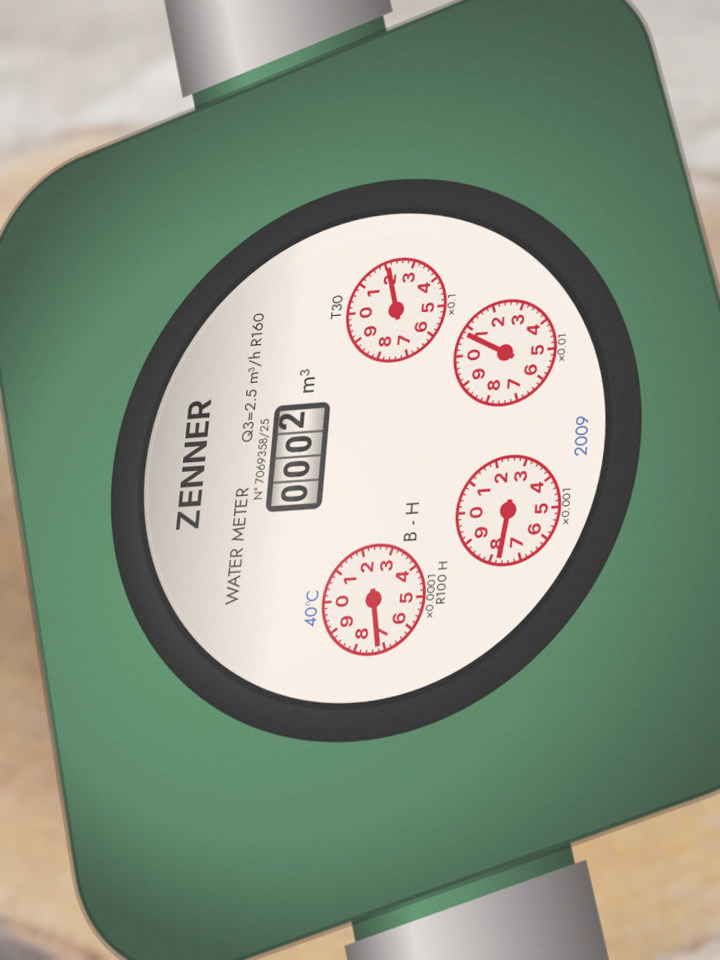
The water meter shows 2.2077 m³
